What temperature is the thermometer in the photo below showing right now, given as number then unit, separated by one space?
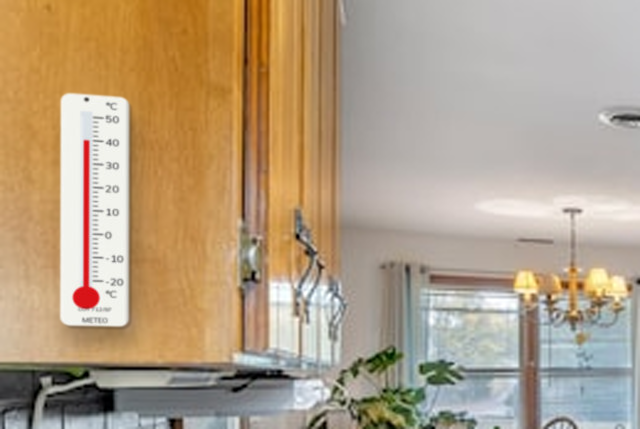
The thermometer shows 40 °C
